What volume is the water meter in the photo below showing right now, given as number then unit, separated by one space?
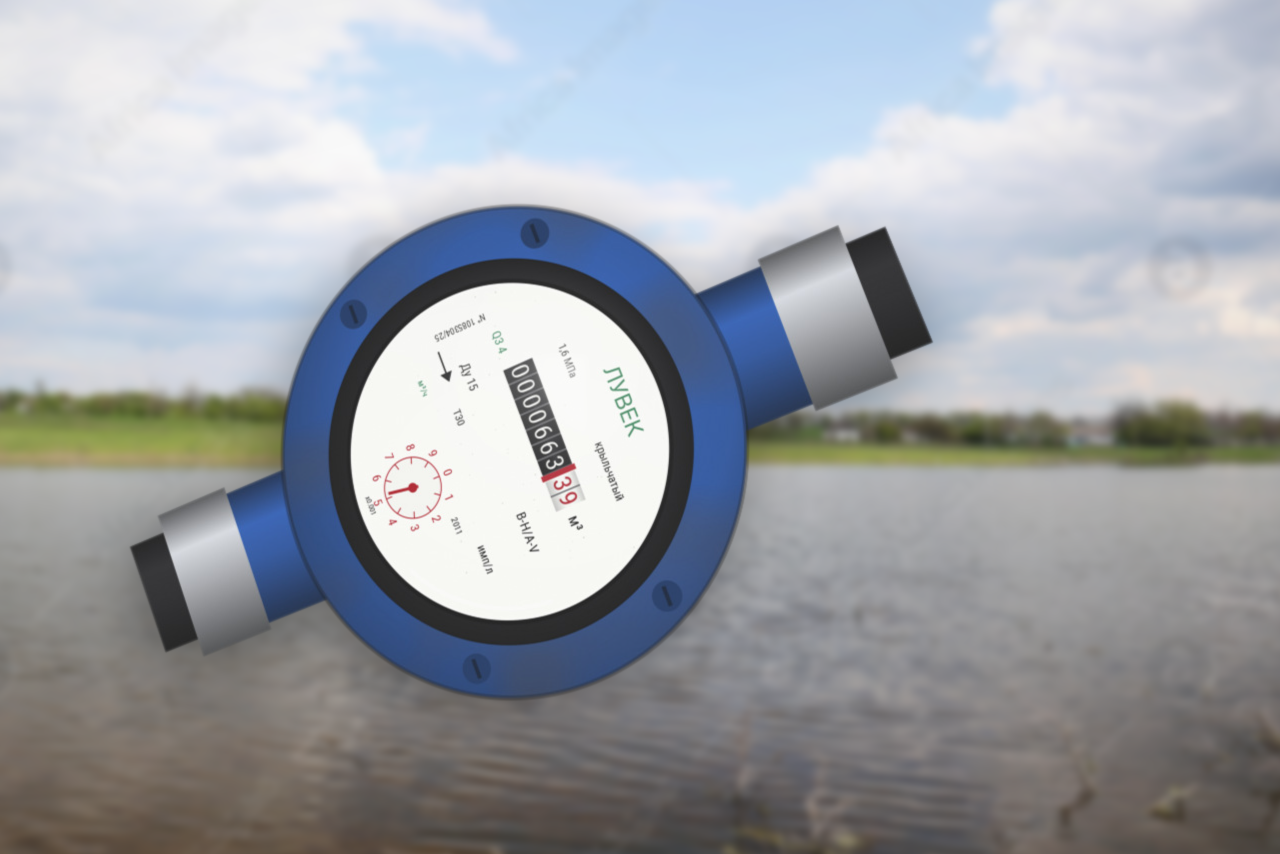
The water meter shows 663.395 m³
